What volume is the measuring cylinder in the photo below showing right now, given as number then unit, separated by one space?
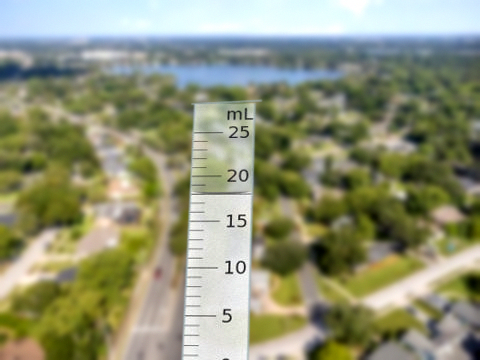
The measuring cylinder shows 18 mL
